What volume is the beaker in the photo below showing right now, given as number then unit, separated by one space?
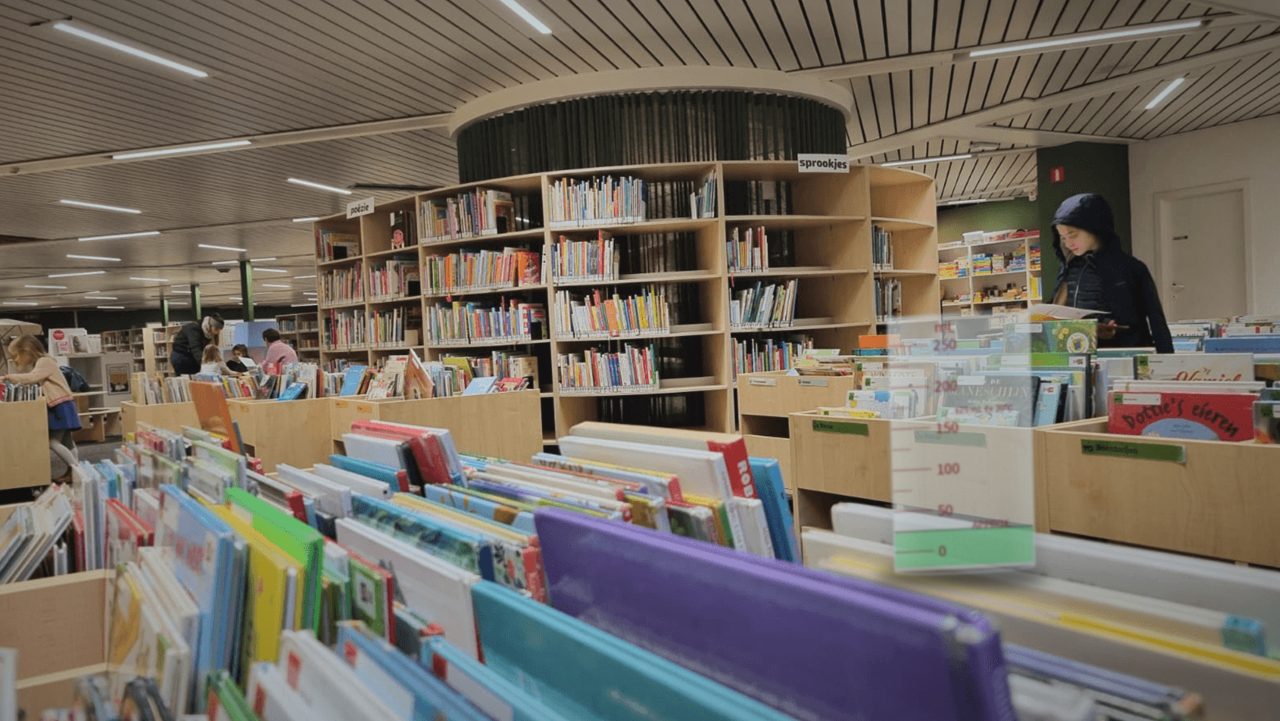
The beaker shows 25 mL
